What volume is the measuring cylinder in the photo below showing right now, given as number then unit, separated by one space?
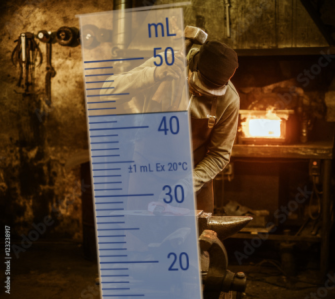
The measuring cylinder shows 42 mL
